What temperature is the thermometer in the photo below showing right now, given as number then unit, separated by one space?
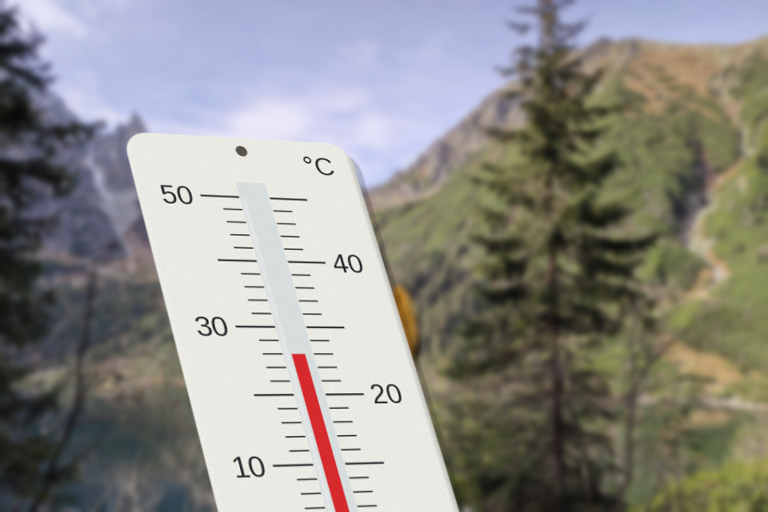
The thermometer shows 26 °C
